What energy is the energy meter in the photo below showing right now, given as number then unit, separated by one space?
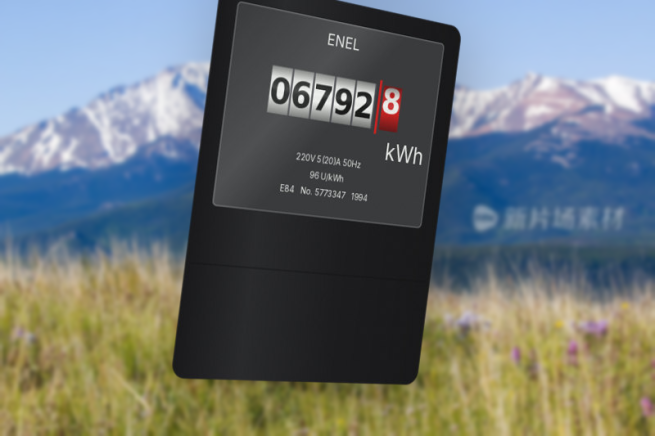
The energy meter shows 6792.8 kWh
